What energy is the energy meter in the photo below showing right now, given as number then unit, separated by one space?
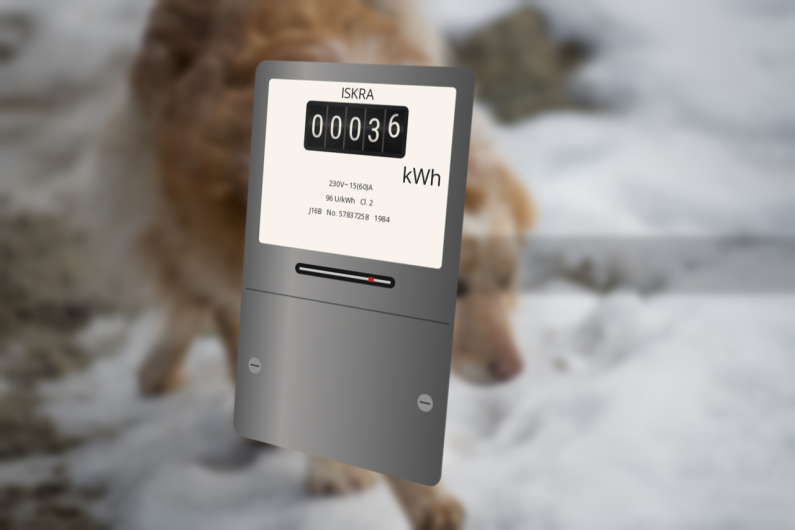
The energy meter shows 36 kWh
